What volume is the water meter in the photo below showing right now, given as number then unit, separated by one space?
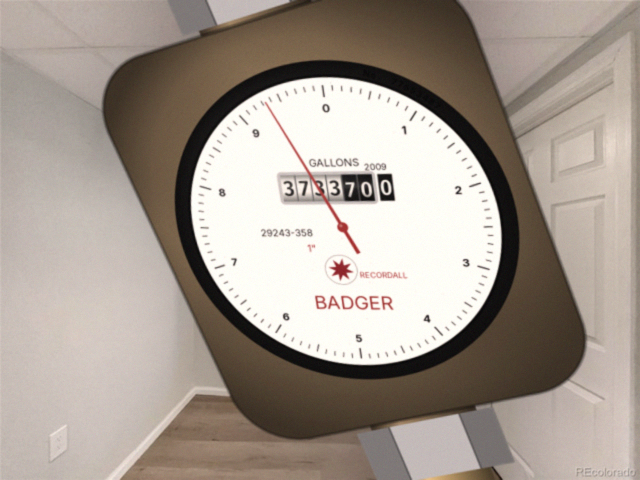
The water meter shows 3733699.3 gal
